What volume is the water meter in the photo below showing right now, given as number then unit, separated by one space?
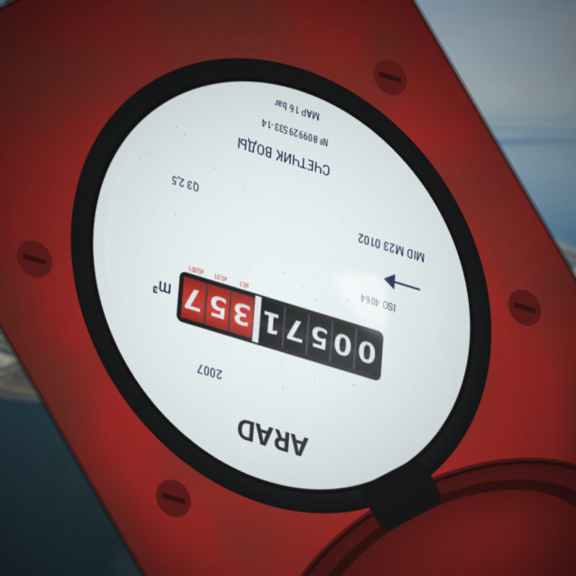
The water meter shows 571.357 m³
